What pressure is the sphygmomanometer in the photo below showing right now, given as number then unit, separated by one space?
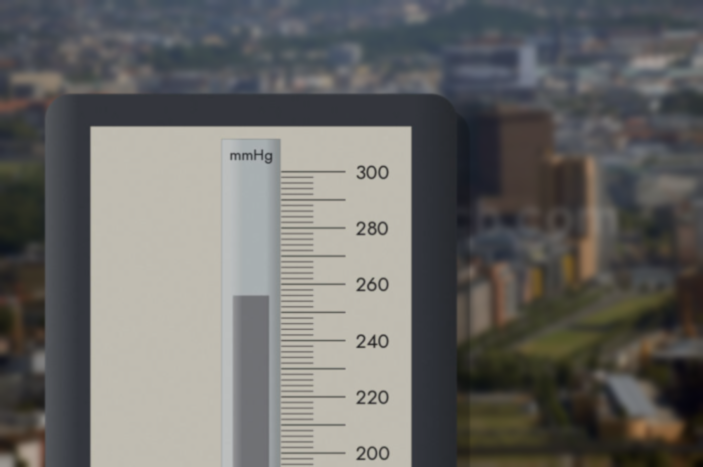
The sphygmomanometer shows 256 mmHg
